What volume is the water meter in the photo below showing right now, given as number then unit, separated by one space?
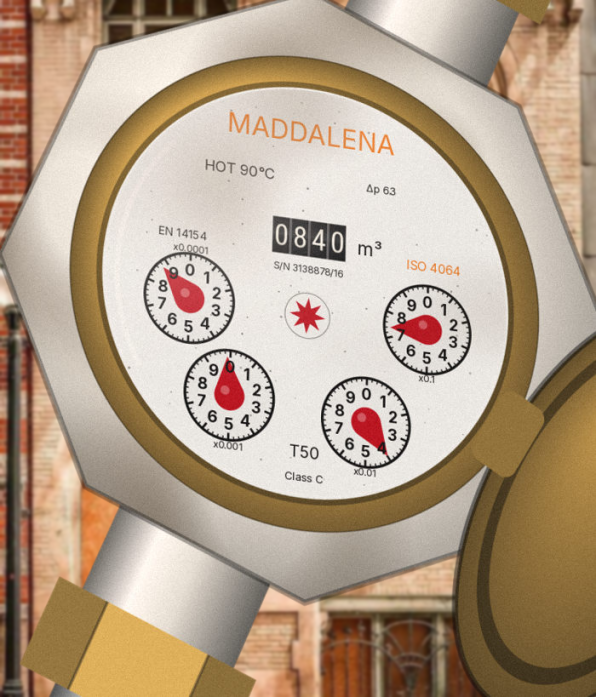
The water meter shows 840.7398 m³
